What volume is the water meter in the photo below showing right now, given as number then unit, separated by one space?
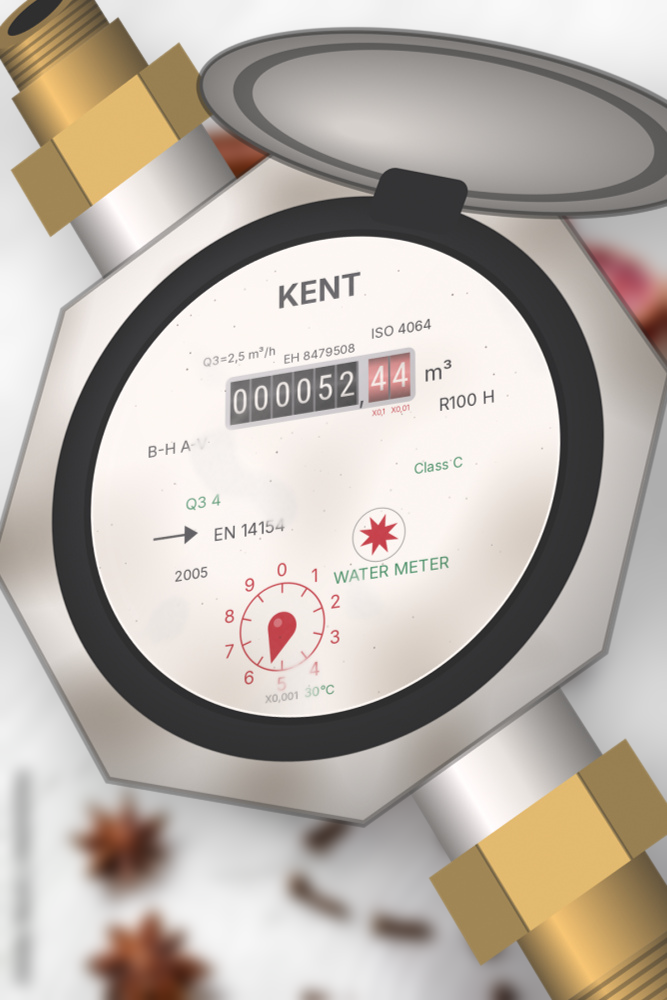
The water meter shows 52.445 m³
